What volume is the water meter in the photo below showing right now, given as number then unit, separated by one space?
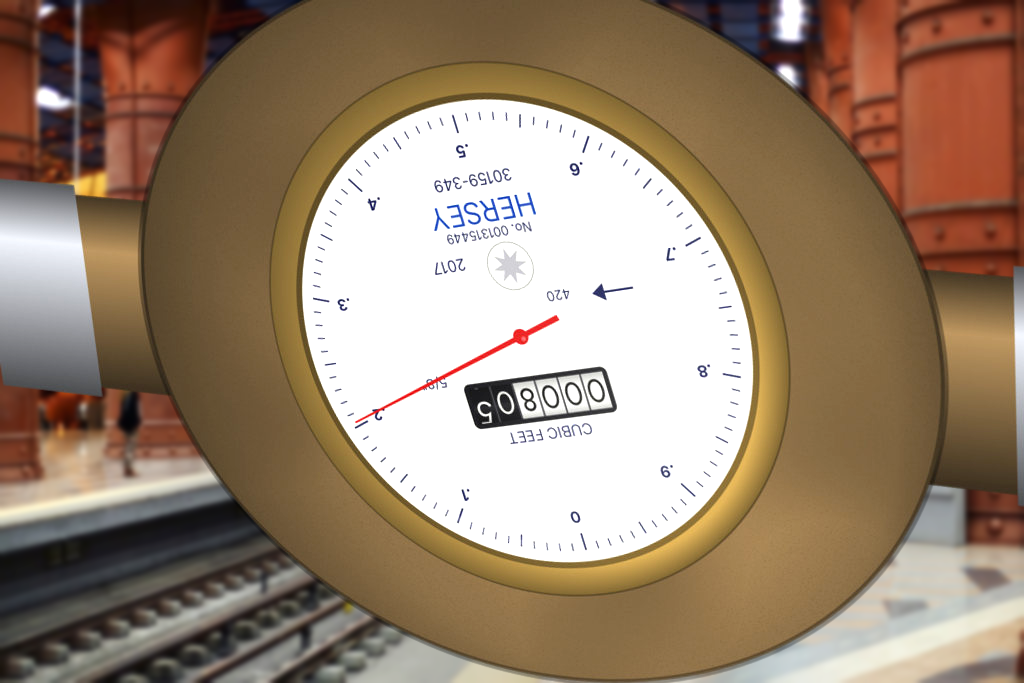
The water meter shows 805.20 ft³
